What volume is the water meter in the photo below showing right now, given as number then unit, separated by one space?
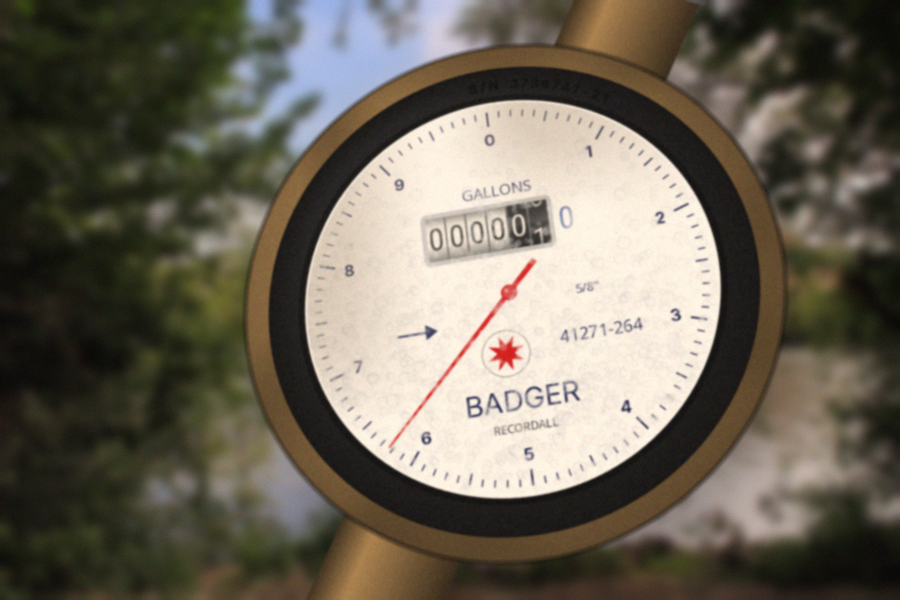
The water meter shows 6.2 gal
